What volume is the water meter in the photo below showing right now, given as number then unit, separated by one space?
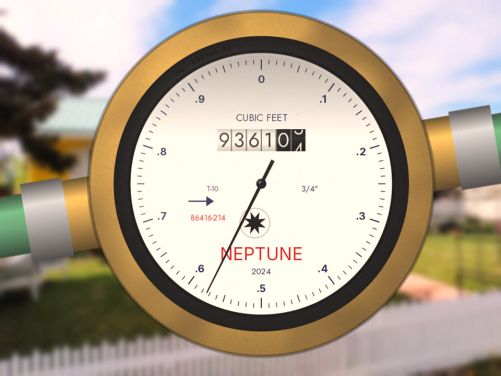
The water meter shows 936103.57 ft³
